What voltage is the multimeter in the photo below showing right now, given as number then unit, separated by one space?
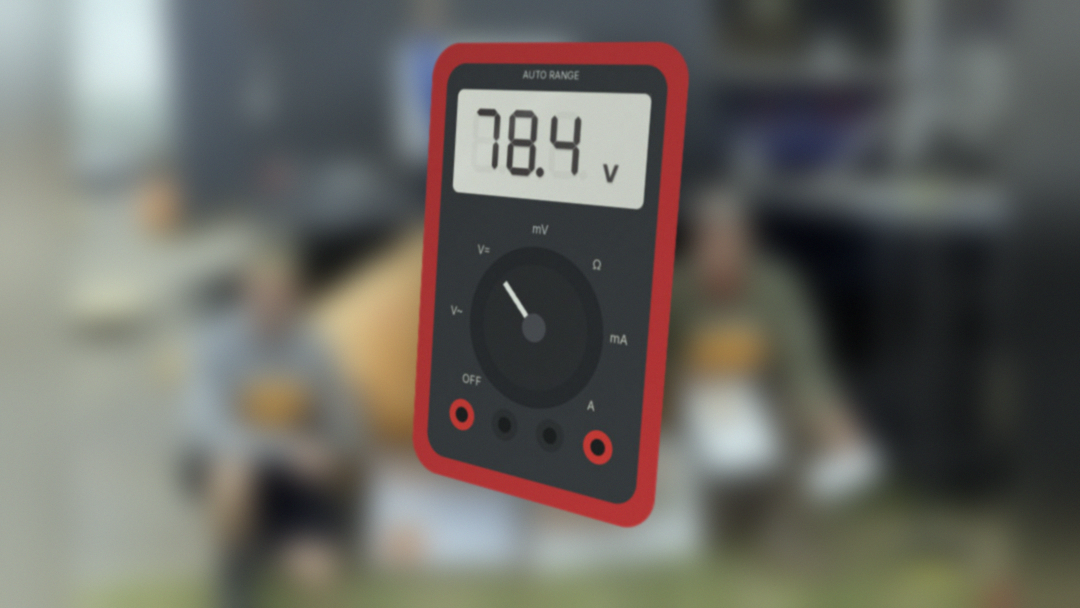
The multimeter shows 78.4 V
